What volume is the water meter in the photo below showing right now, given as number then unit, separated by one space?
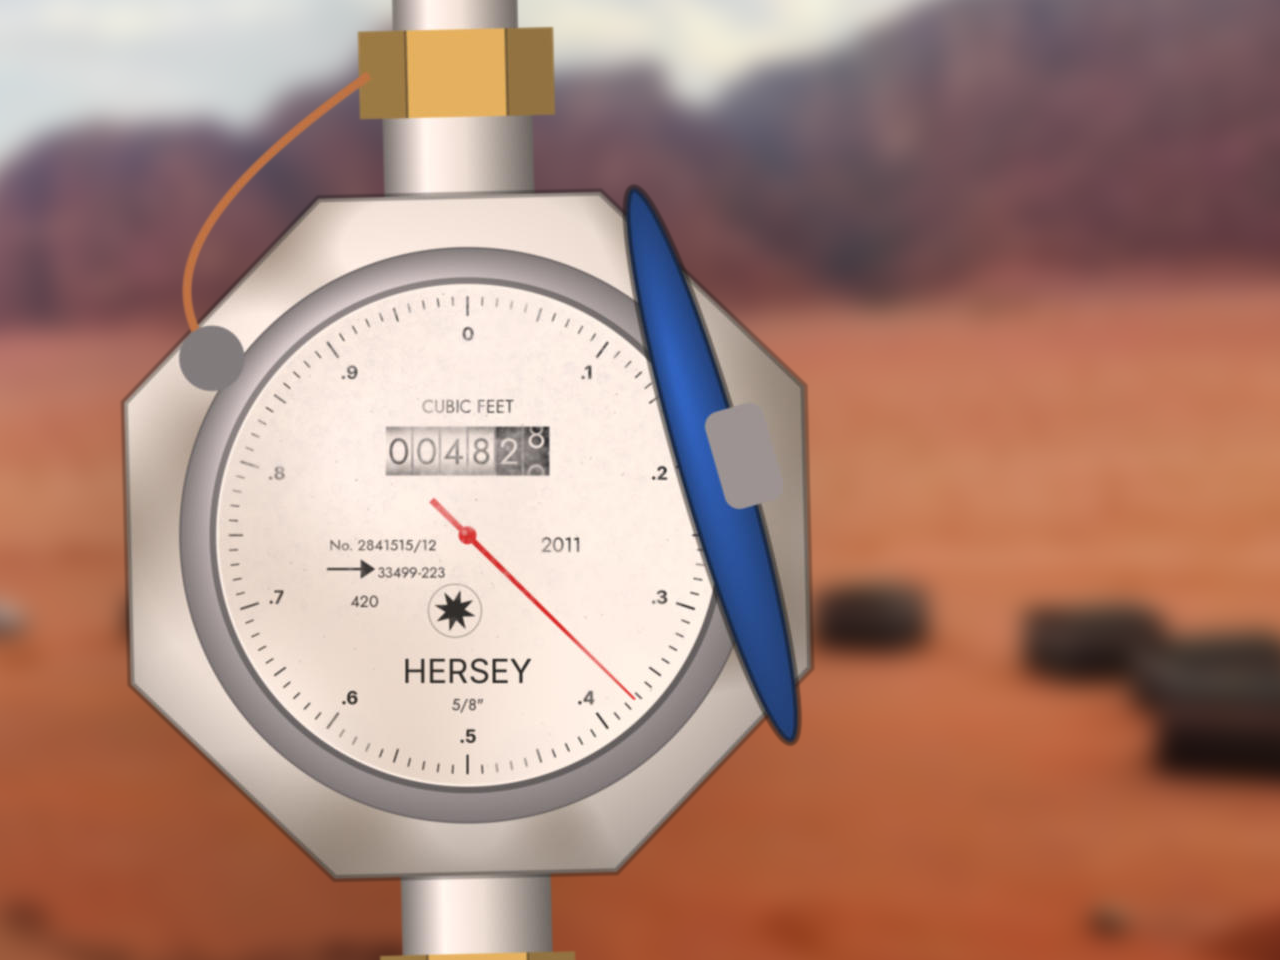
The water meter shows 4828.37 ft³
